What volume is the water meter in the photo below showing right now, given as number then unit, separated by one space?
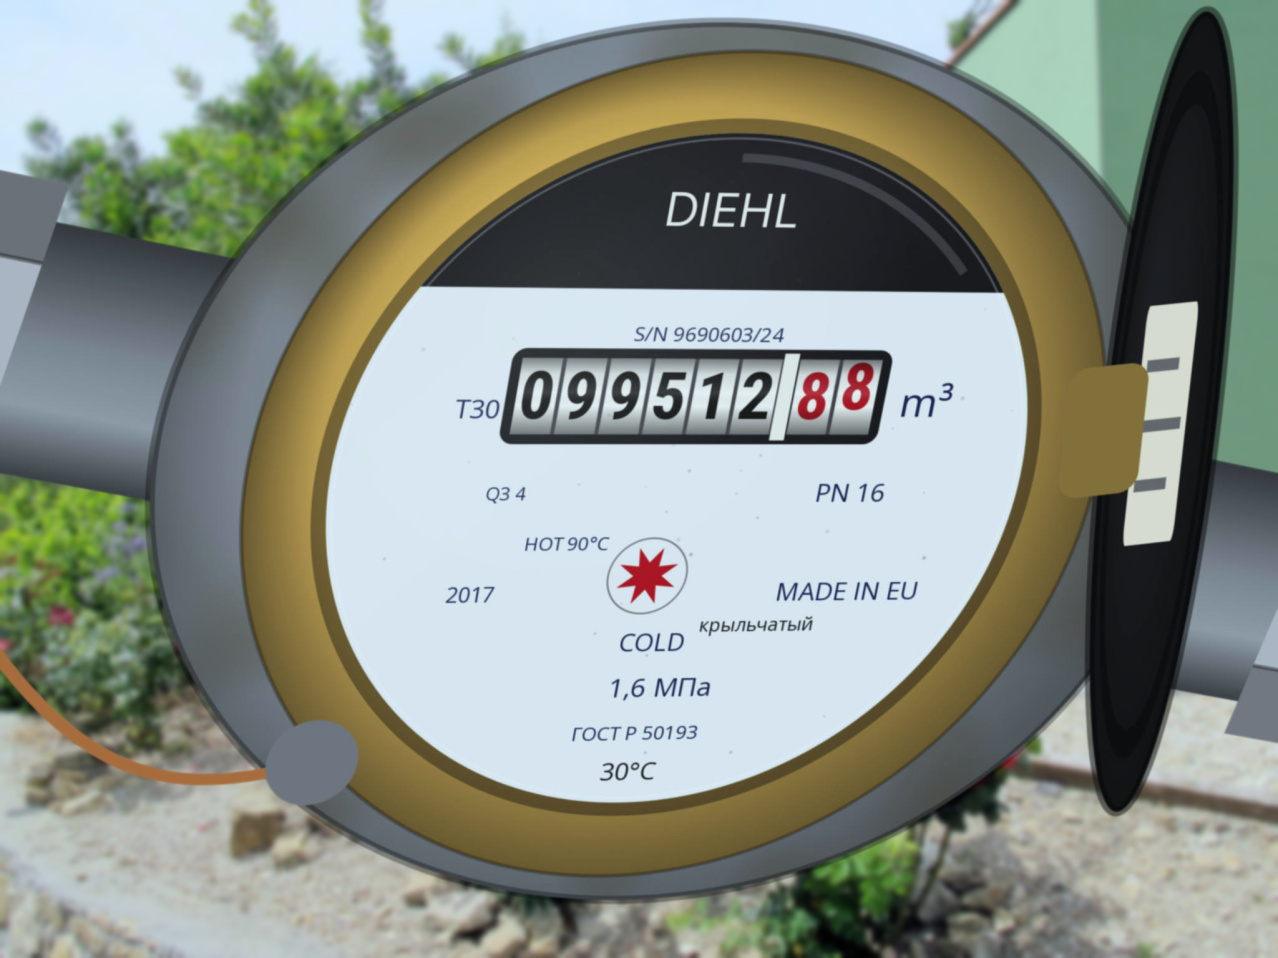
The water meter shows 99512.88 m³
